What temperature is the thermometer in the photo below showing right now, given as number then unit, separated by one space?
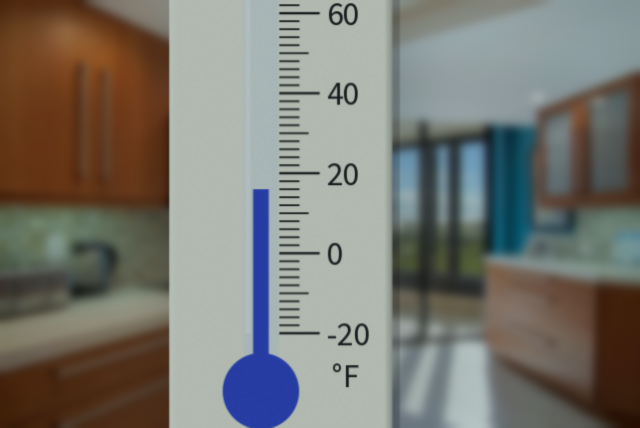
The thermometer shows 16 °F
